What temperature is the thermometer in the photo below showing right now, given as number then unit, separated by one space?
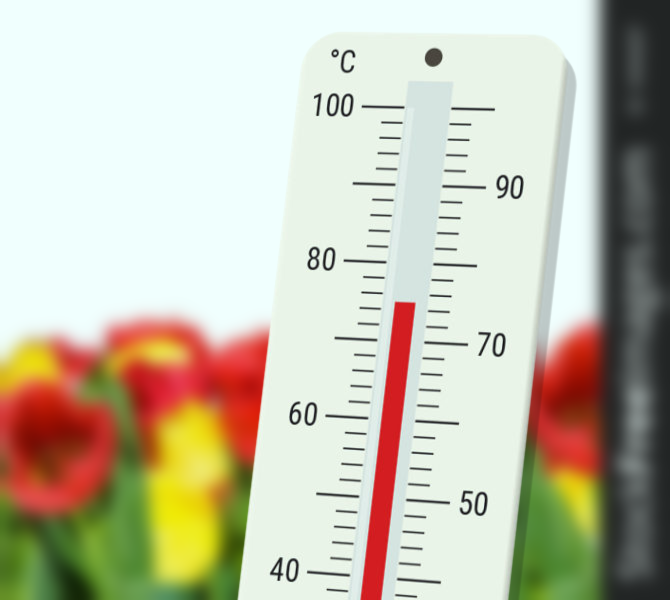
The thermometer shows 75 °C
